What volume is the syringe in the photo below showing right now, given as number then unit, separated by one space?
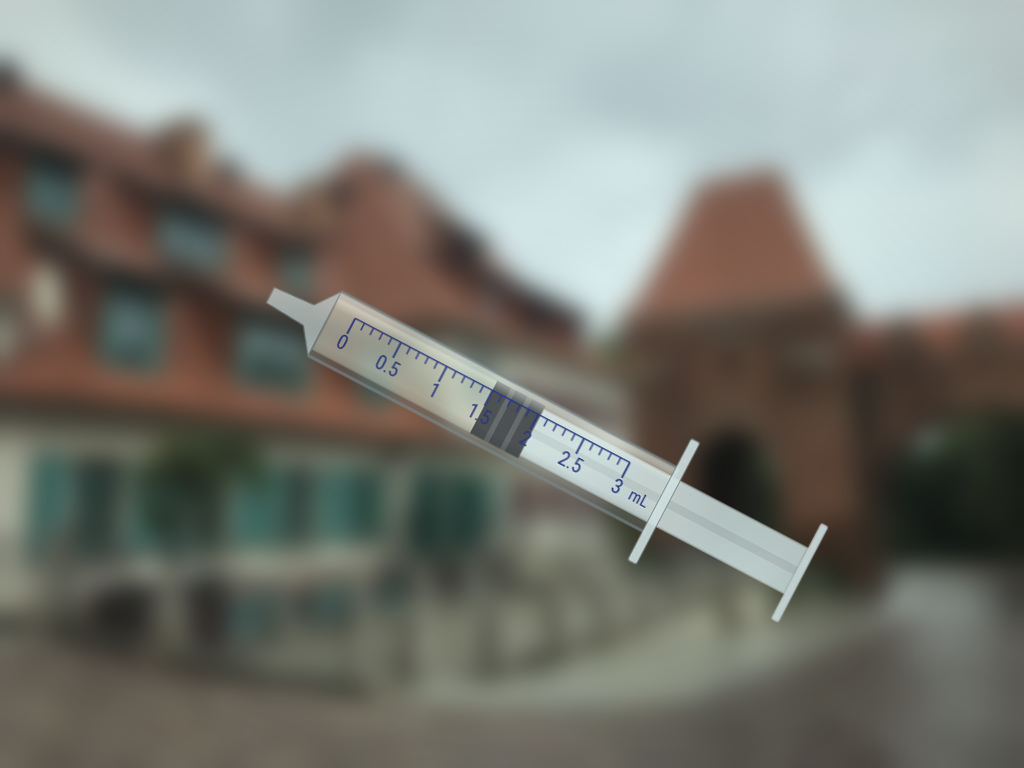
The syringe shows 1.5 mL
